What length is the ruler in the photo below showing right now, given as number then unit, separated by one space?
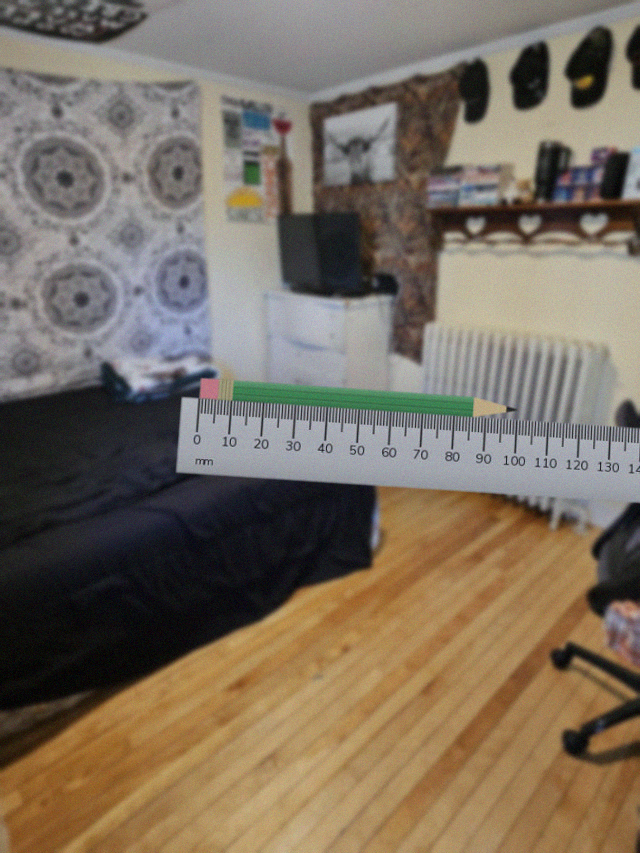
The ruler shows 100 mm
